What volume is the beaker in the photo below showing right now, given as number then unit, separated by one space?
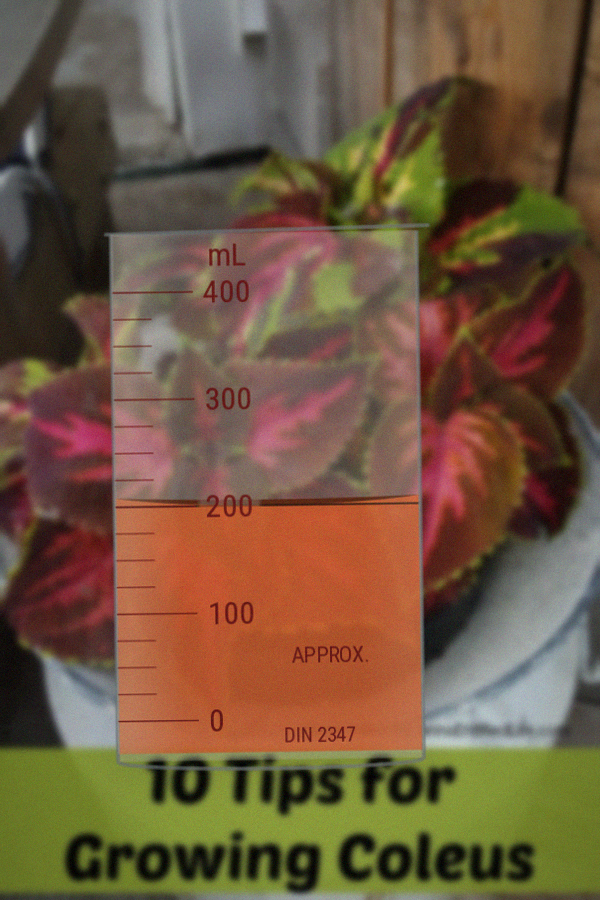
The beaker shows 200 mL
